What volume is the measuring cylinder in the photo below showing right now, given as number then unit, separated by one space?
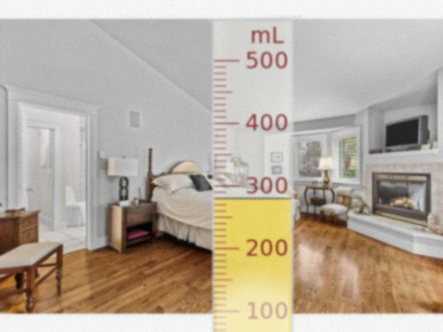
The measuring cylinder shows 280 mL
